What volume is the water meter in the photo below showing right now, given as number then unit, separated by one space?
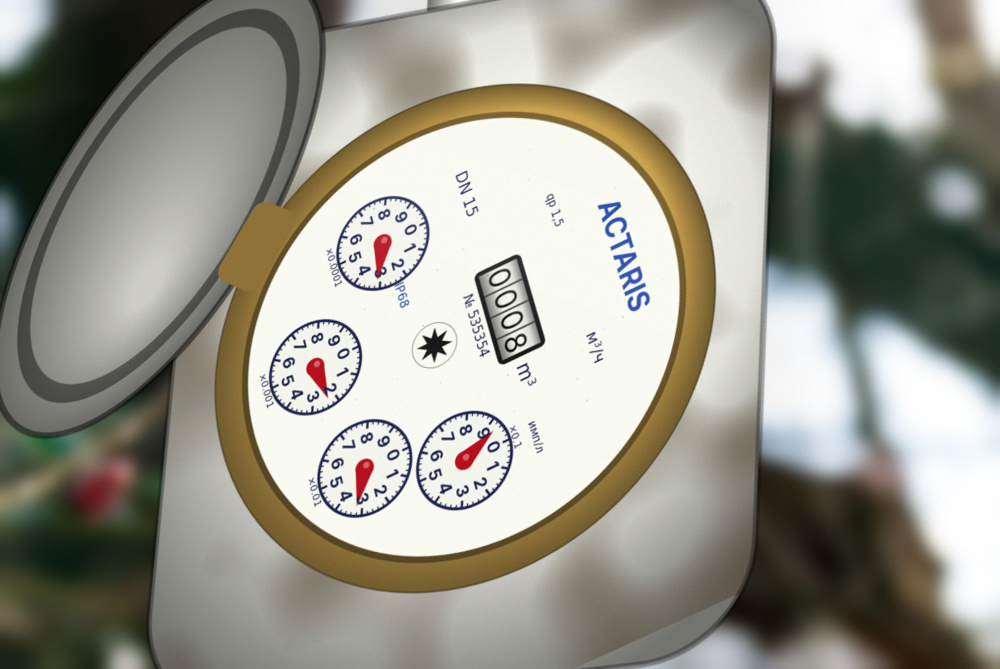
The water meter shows 7.9323 m³
